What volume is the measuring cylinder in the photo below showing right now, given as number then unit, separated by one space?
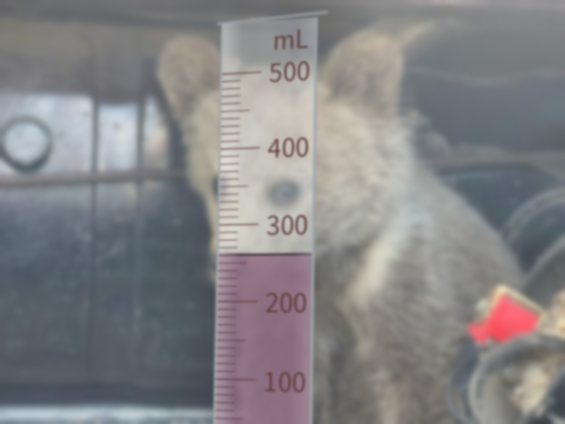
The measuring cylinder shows 260 mL
